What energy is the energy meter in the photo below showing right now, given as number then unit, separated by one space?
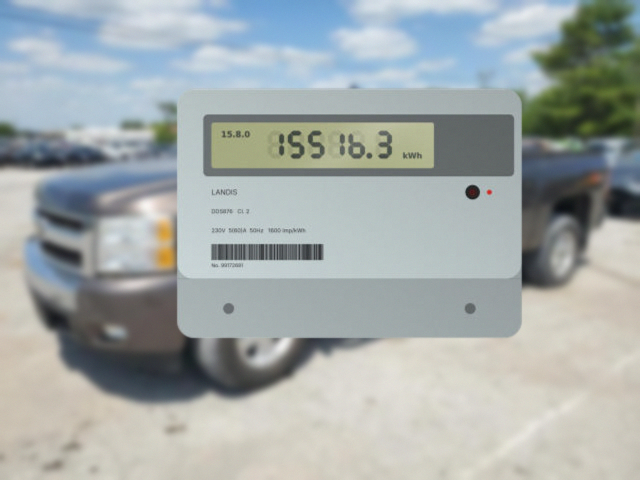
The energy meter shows 15516.3 kWh
